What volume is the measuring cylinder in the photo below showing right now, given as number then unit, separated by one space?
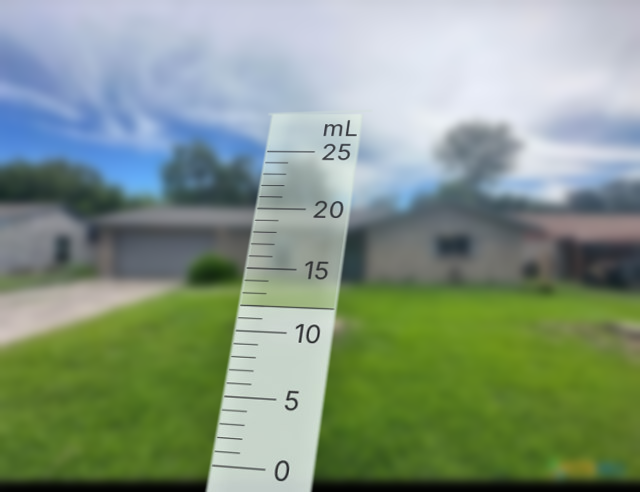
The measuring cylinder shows 12 mL
